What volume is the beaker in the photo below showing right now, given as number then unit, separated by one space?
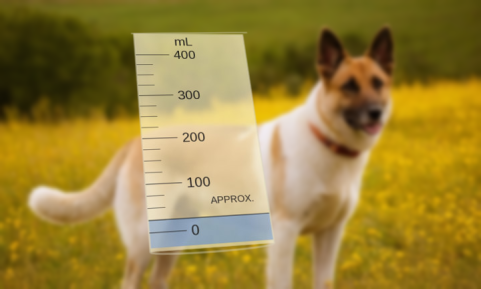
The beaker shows 25 mL
